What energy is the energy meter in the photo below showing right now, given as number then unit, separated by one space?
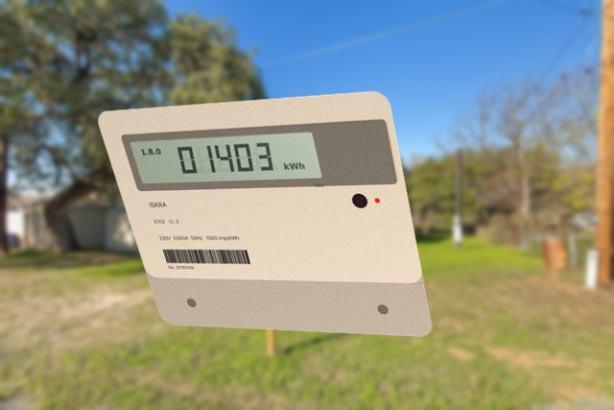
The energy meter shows 1403 kWh
